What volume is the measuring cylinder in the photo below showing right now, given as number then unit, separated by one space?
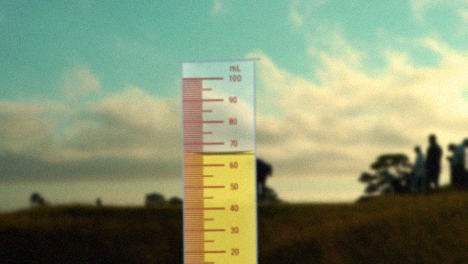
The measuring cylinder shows 65 mL
